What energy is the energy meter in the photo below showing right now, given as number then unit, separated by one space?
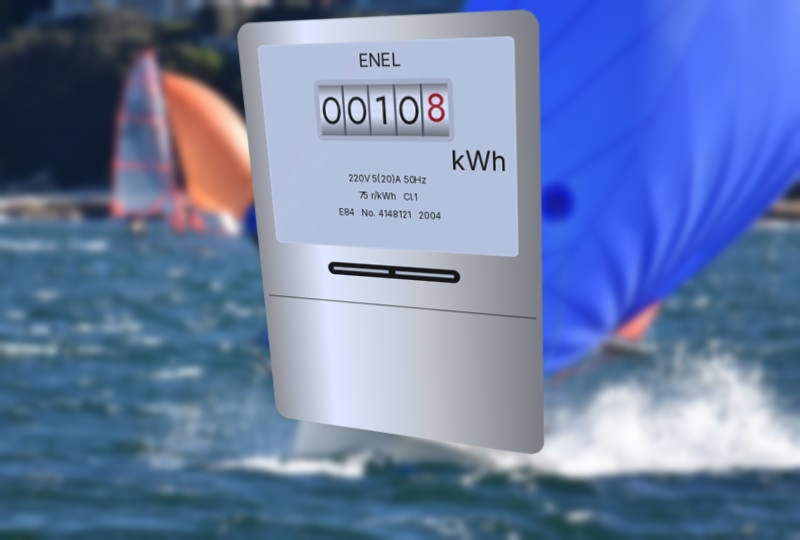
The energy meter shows 10.8 kWh
